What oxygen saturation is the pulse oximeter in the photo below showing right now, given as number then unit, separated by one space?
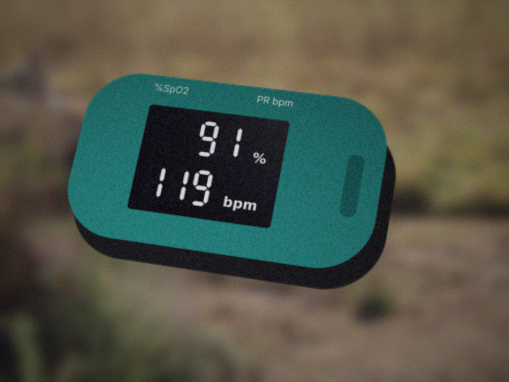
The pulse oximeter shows 91 %
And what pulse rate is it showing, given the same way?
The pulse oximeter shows 119 bpm
